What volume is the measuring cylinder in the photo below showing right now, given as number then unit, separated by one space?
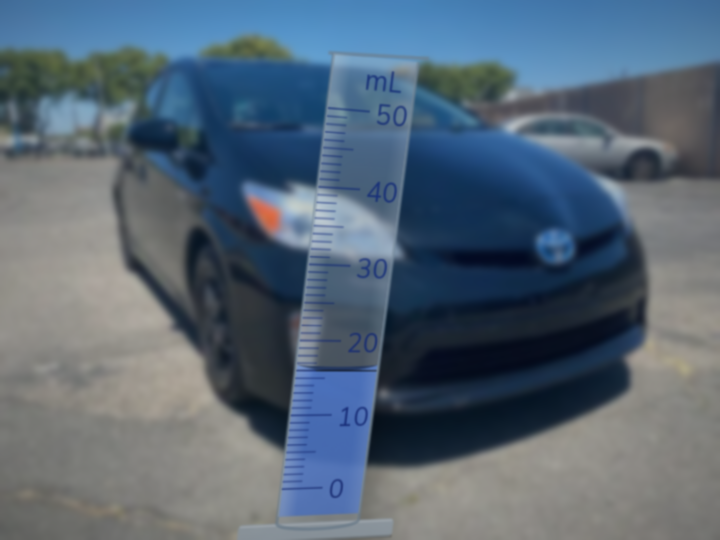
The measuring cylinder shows 16 mL
